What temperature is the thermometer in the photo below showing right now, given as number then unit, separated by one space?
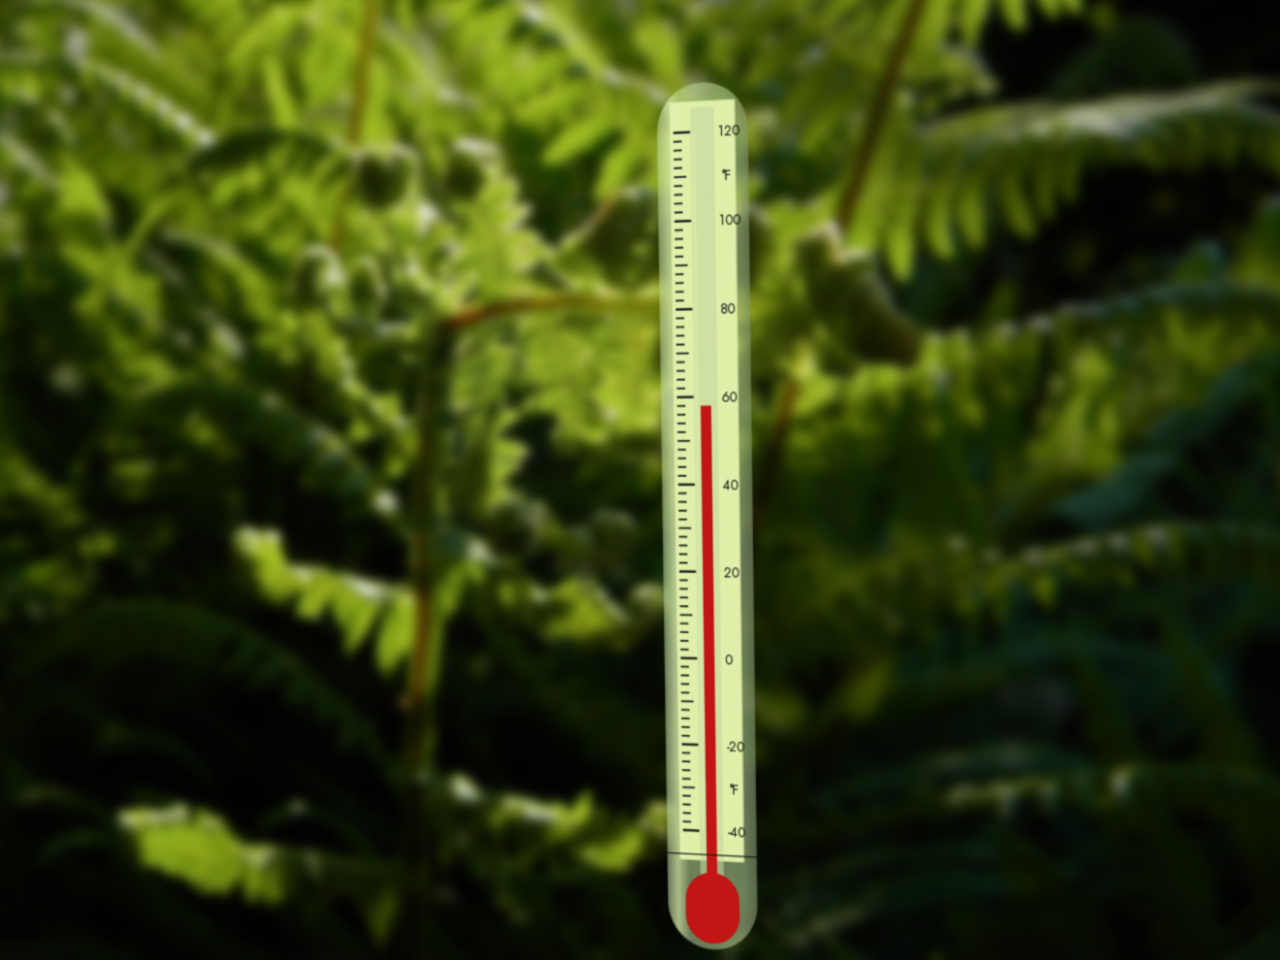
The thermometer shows 58 °F
